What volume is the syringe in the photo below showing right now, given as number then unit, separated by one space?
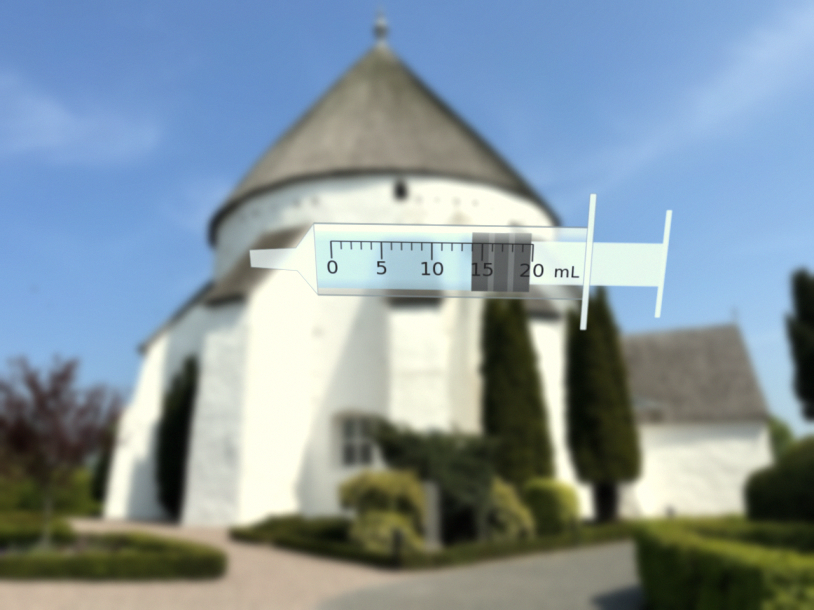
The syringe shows 14 mL
